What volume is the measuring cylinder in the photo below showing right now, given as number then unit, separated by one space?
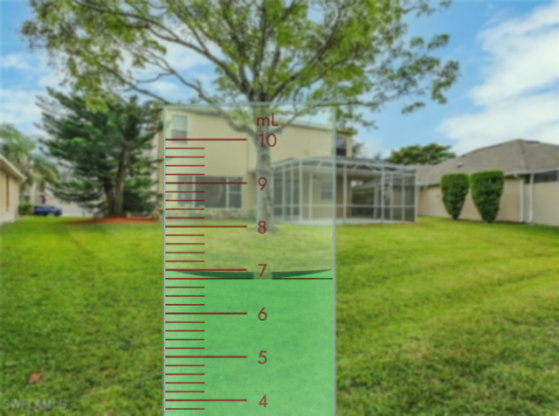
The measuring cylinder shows 6.8 mL
